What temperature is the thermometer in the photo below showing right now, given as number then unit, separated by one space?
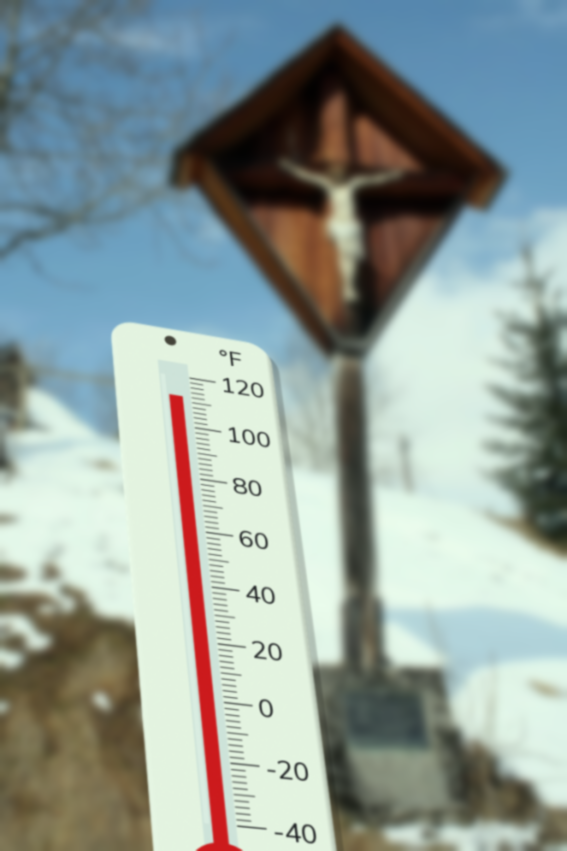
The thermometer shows 112 °F
